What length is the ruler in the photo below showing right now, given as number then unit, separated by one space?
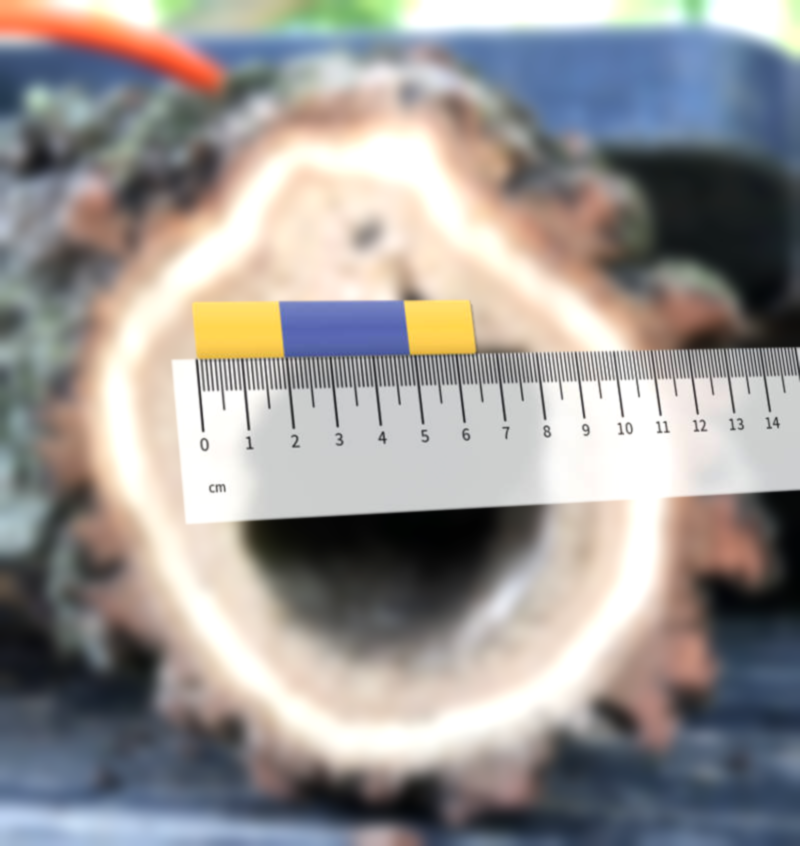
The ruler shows 6.5 cm
